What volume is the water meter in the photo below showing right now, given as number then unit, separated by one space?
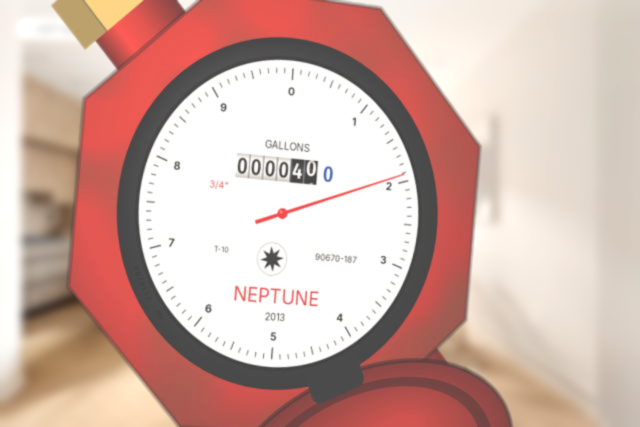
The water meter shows 401.9 gal
